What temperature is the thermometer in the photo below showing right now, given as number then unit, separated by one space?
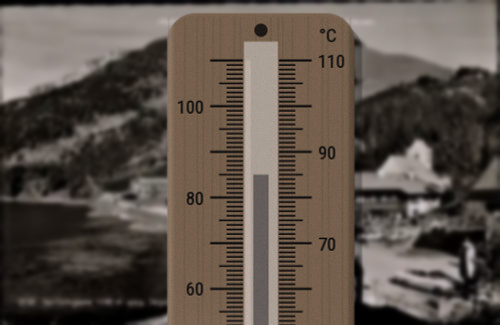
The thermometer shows 85 °C
